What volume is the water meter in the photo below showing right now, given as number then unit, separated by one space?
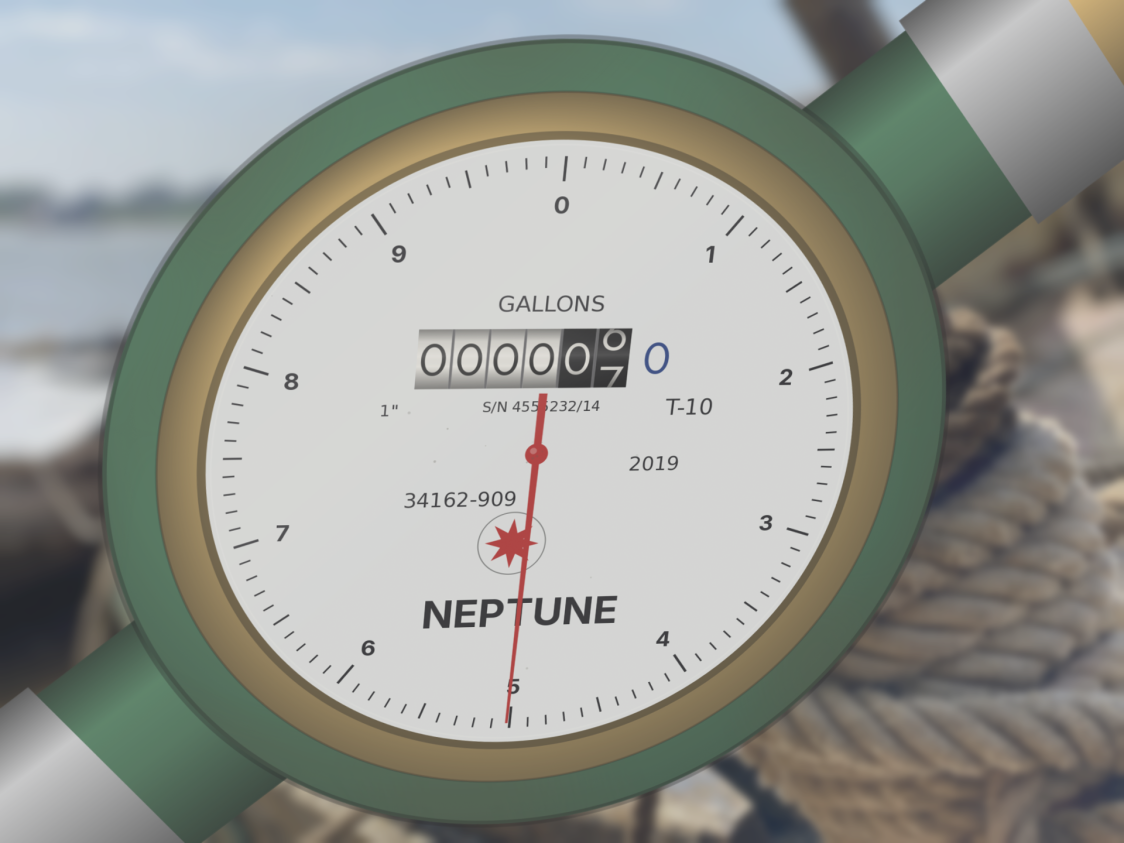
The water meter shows 65.0 gal
